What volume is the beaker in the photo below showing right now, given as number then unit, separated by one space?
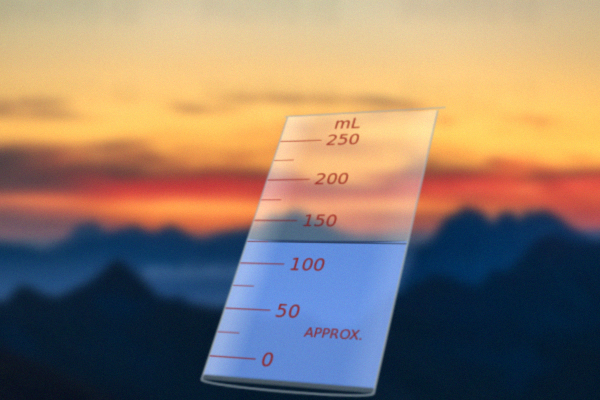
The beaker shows 125 mL
